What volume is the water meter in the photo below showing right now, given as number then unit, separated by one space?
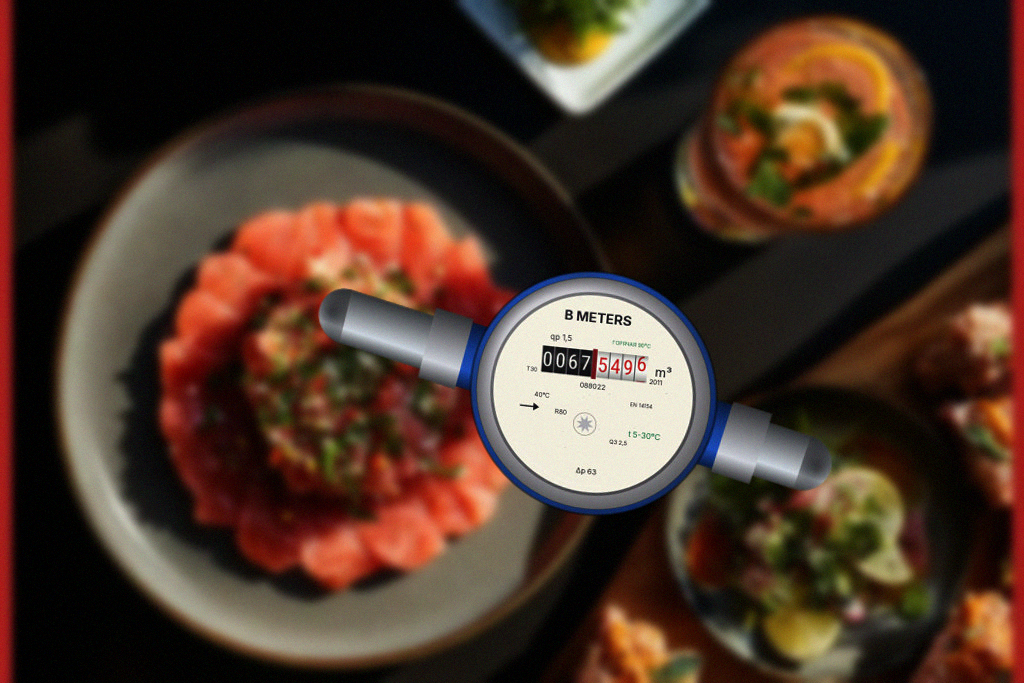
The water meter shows 67.5496 m³
